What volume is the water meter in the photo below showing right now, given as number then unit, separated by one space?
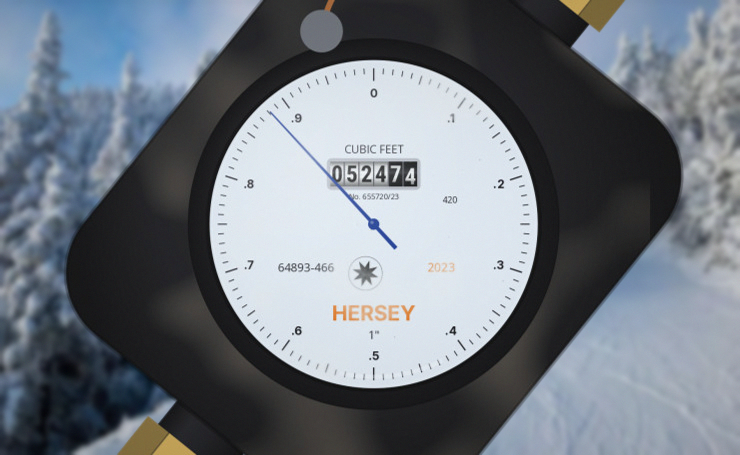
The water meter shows 52473.88 ft³
